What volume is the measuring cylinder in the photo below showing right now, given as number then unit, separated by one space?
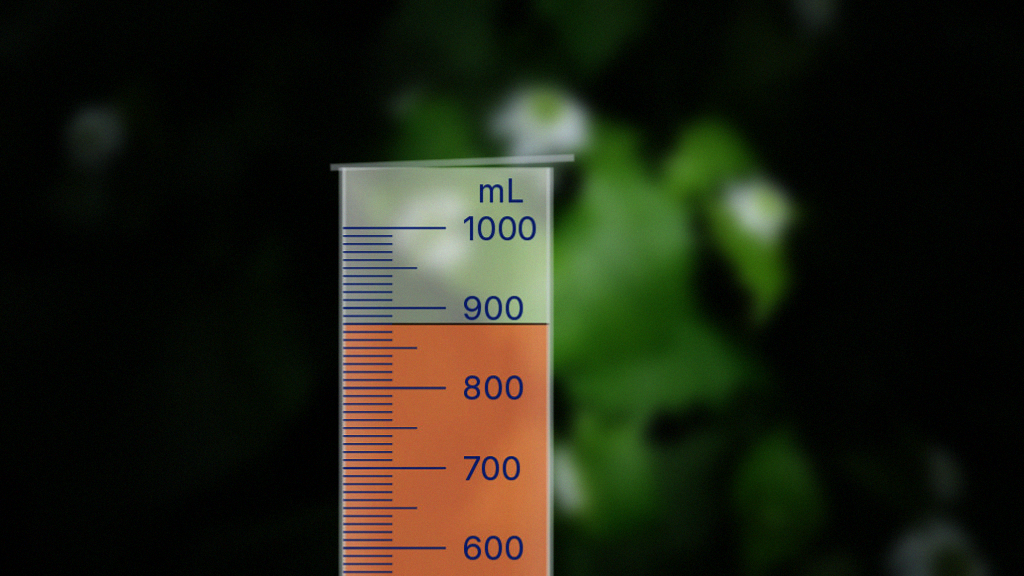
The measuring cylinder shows 880 mL
